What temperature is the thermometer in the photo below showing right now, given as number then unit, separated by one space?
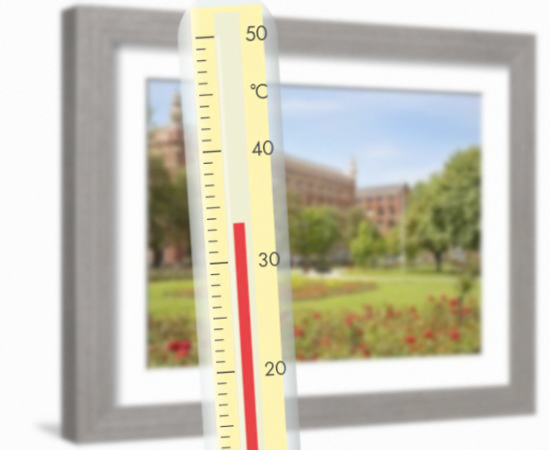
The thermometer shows 33.5 °C
